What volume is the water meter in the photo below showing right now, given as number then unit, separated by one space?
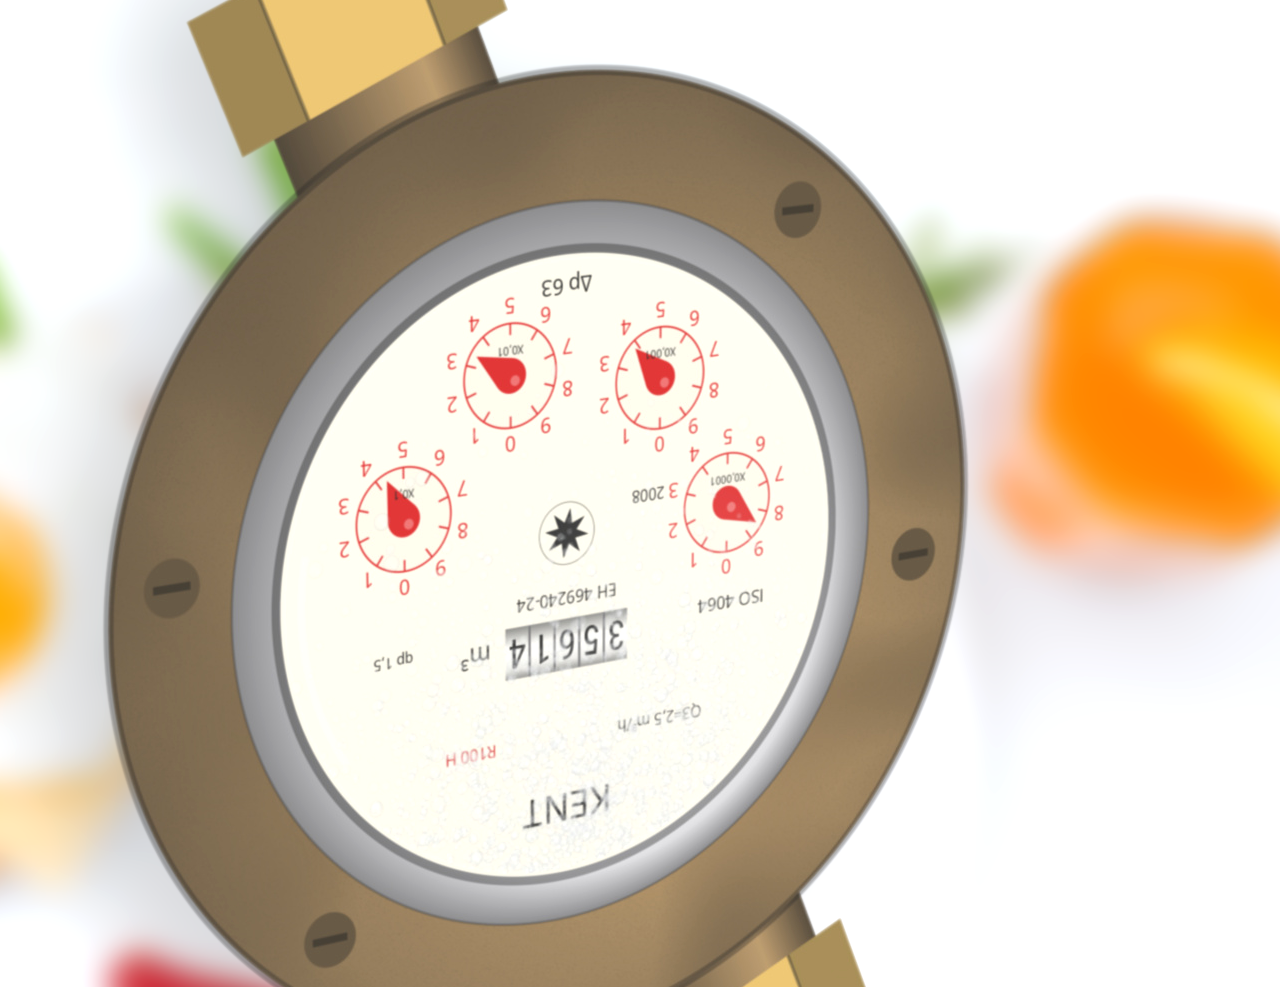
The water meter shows 35614.4338 m³
